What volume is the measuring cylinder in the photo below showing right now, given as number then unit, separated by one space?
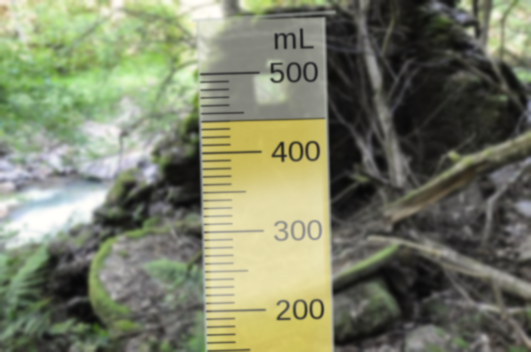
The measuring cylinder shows 440 mL
